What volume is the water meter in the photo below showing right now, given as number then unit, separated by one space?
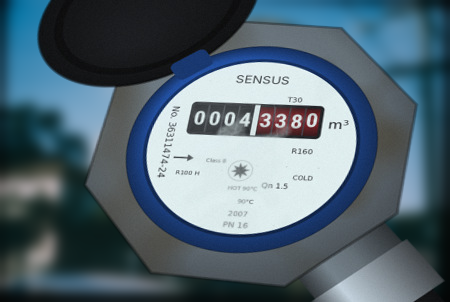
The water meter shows 4.3380 m³
